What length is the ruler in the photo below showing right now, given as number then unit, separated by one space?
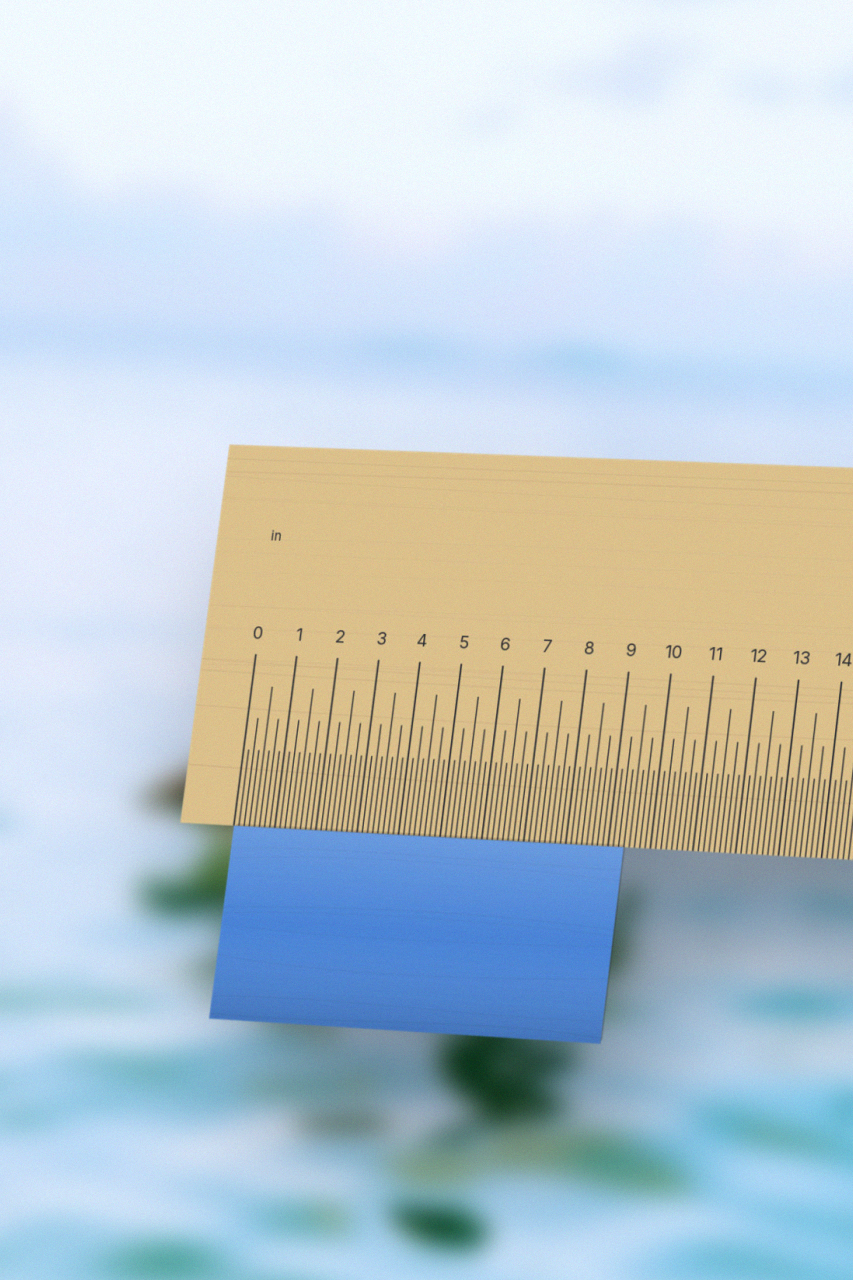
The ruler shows 9.375 in
